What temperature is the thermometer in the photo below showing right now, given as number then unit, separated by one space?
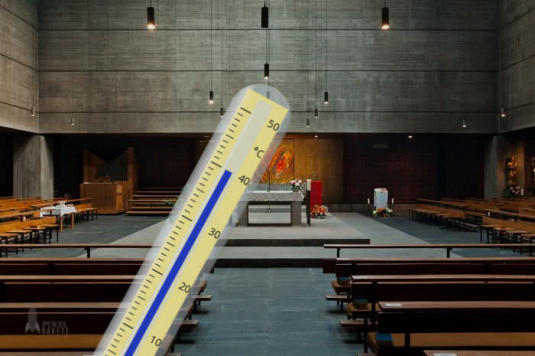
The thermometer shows 40 °C
